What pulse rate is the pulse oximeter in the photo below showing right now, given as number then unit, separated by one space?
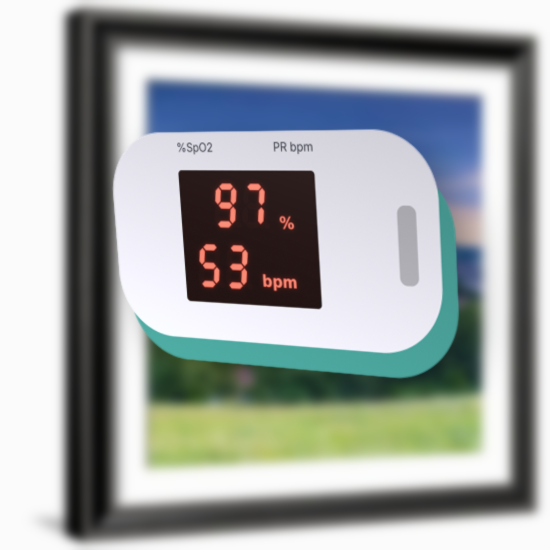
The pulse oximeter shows 53 bpm
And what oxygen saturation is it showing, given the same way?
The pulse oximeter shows 97 %
